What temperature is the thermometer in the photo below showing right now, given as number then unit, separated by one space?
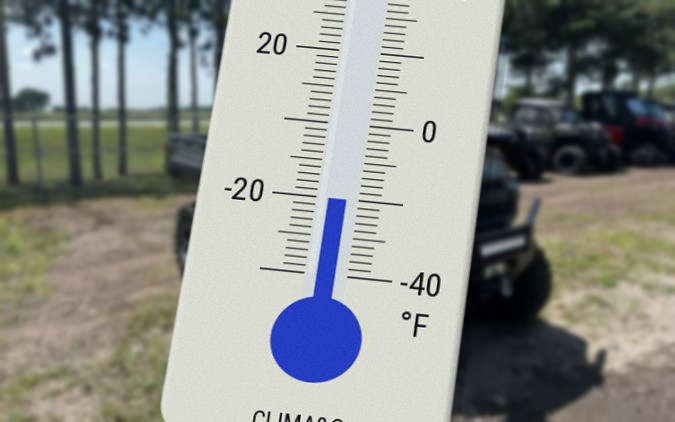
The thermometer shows -20 °F
